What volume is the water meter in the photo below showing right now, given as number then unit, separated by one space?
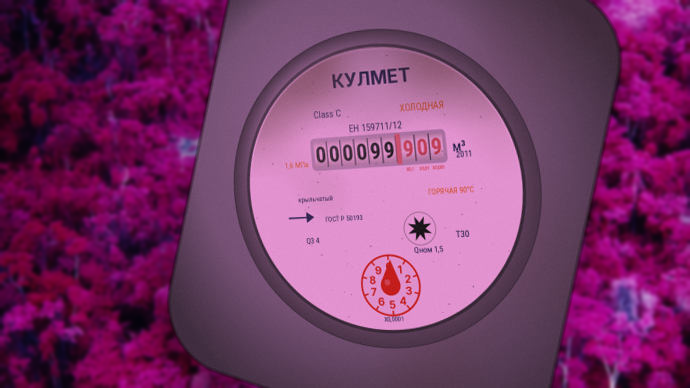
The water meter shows 99.9090 m³
